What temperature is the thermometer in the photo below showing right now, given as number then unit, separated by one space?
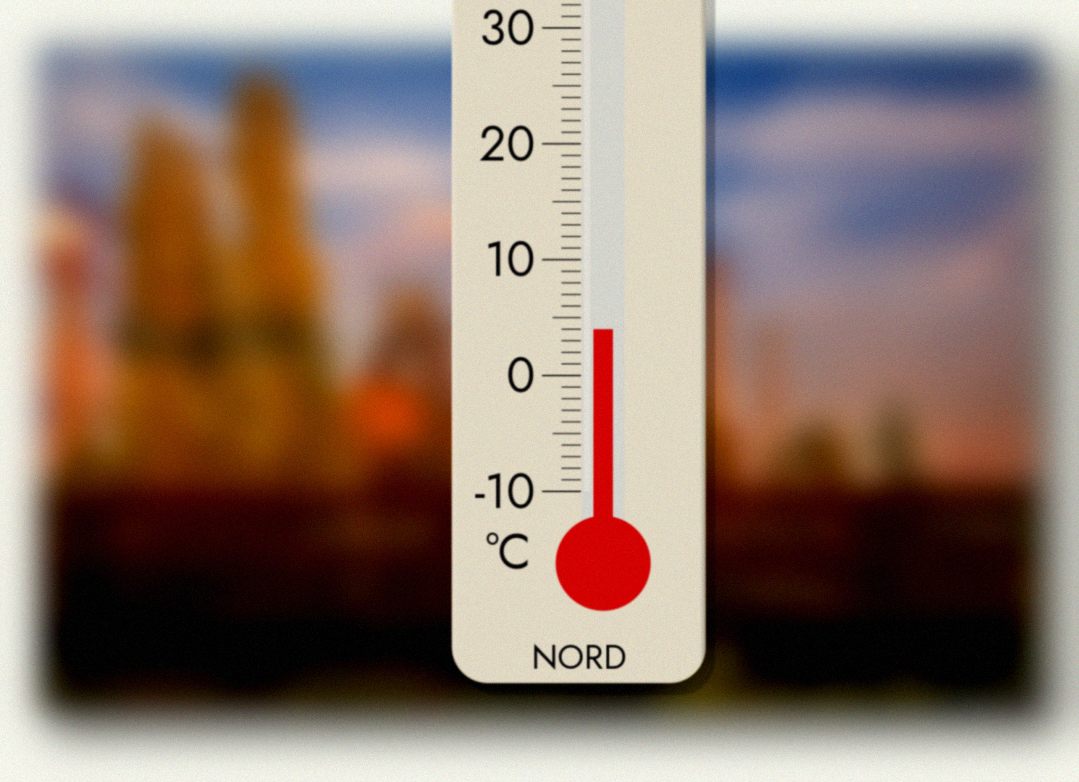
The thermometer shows 4 °C
